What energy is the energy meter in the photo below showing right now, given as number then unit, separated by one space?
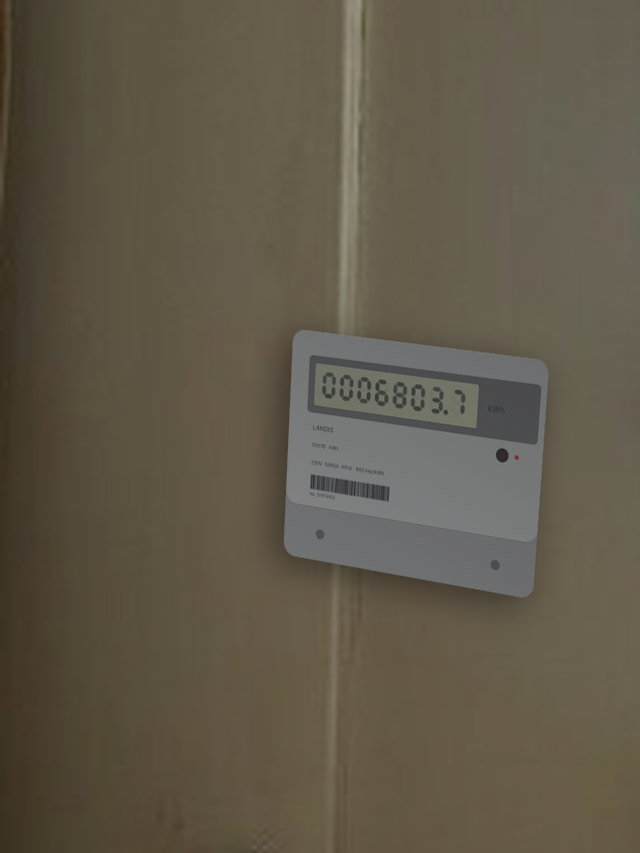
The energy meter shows 6803.7 kWh
